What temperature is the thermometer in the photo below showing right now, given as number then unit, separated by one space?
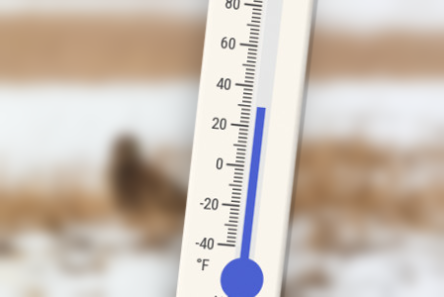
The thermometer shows 30 °F
